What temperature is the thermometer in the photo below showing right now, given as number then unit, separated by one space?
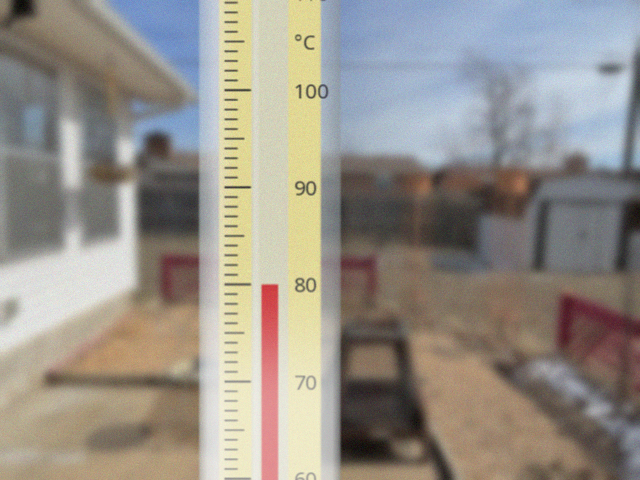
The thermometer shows 80 °C
